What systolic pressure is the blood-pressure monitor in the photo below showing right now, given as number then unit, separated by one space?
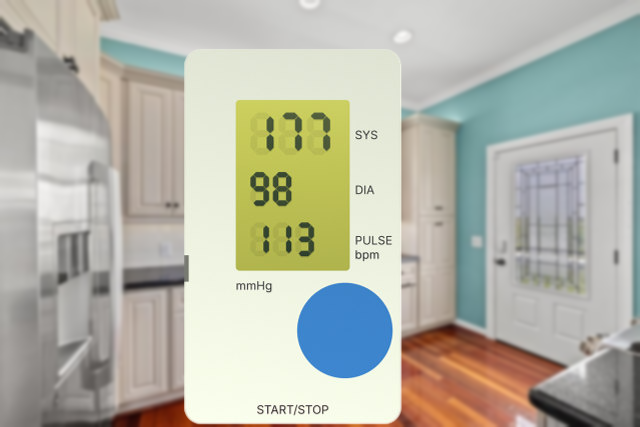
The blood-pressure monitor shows 177 mmHg
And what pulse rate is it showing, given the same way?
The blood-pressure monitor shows 113 bpm
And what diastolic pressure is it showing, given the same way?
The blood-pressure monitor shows 98 mmHg
